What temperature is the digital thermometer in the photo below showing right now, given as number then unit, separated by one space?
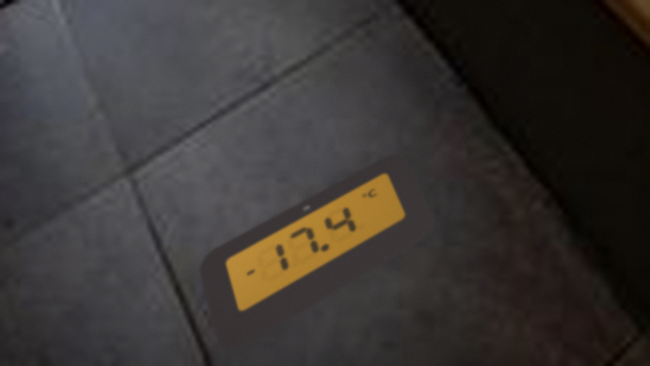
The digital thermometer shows -17.4 °C
